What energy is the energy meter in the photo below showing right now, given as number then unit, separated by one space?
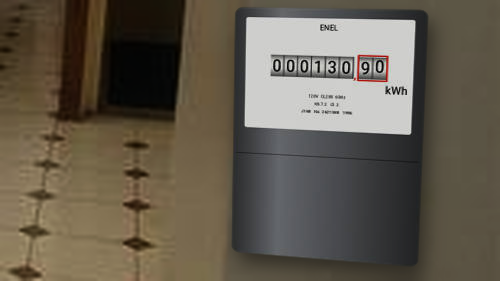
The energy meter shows 130.90 kWh
